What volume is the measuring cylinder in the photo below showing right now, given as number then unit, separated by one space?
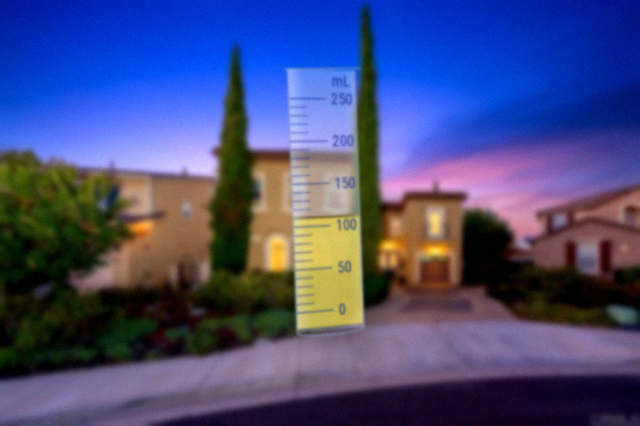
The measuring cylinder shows 110 mL
